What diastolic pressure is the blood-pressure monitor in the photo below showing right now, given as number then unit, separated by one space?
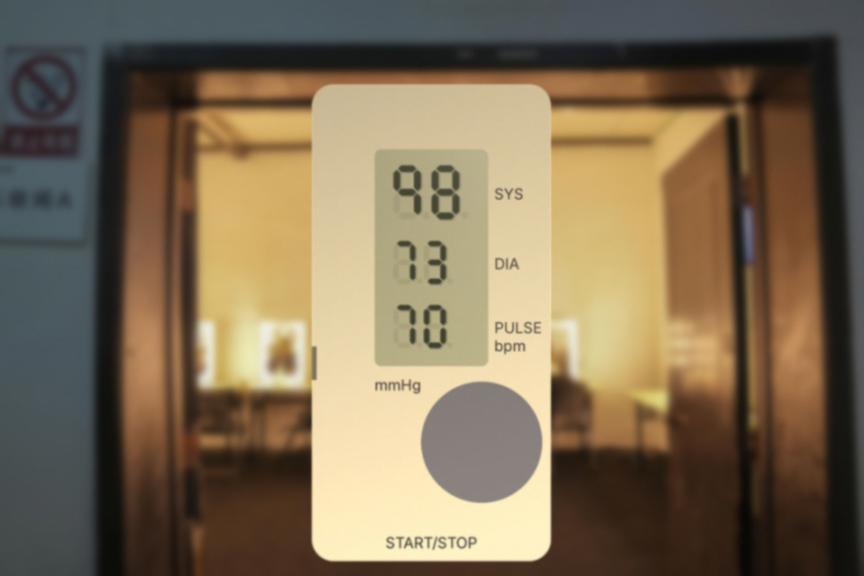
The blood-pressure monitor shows 73 mmHg
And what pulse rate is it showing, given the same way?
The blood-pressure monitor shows 70 bpm
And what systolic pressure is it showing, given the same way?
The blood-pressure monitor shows 98 mmHg
